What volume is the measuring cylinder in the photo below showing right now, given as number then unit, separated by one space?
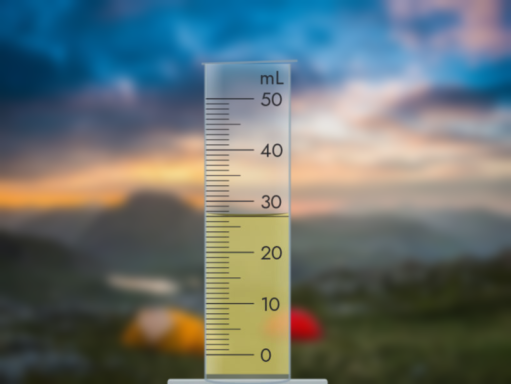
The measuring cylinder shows 27 mL
